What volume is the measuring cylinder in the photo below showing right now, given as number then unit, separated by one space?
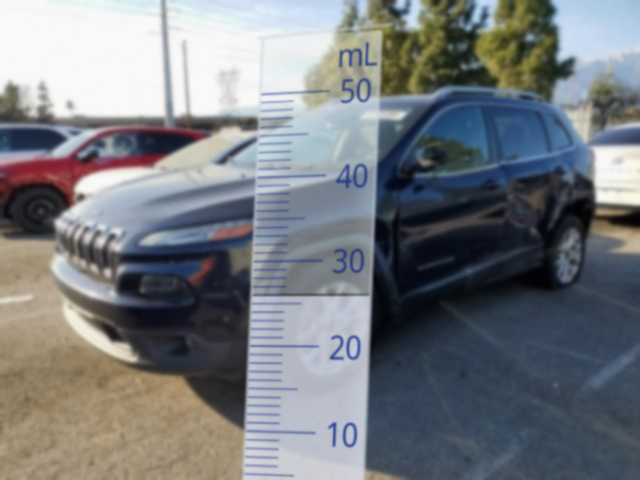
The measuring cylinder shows 26 mL
